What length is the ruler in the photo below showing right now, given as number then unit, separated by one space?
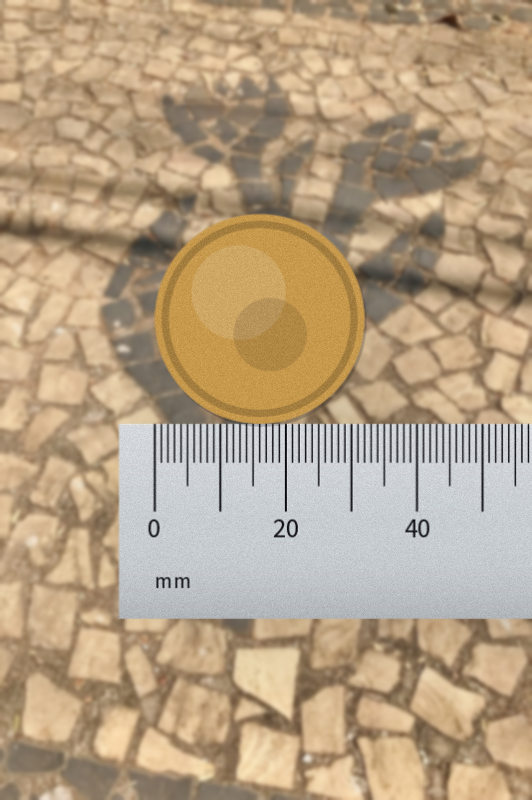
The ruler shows 32 mm
